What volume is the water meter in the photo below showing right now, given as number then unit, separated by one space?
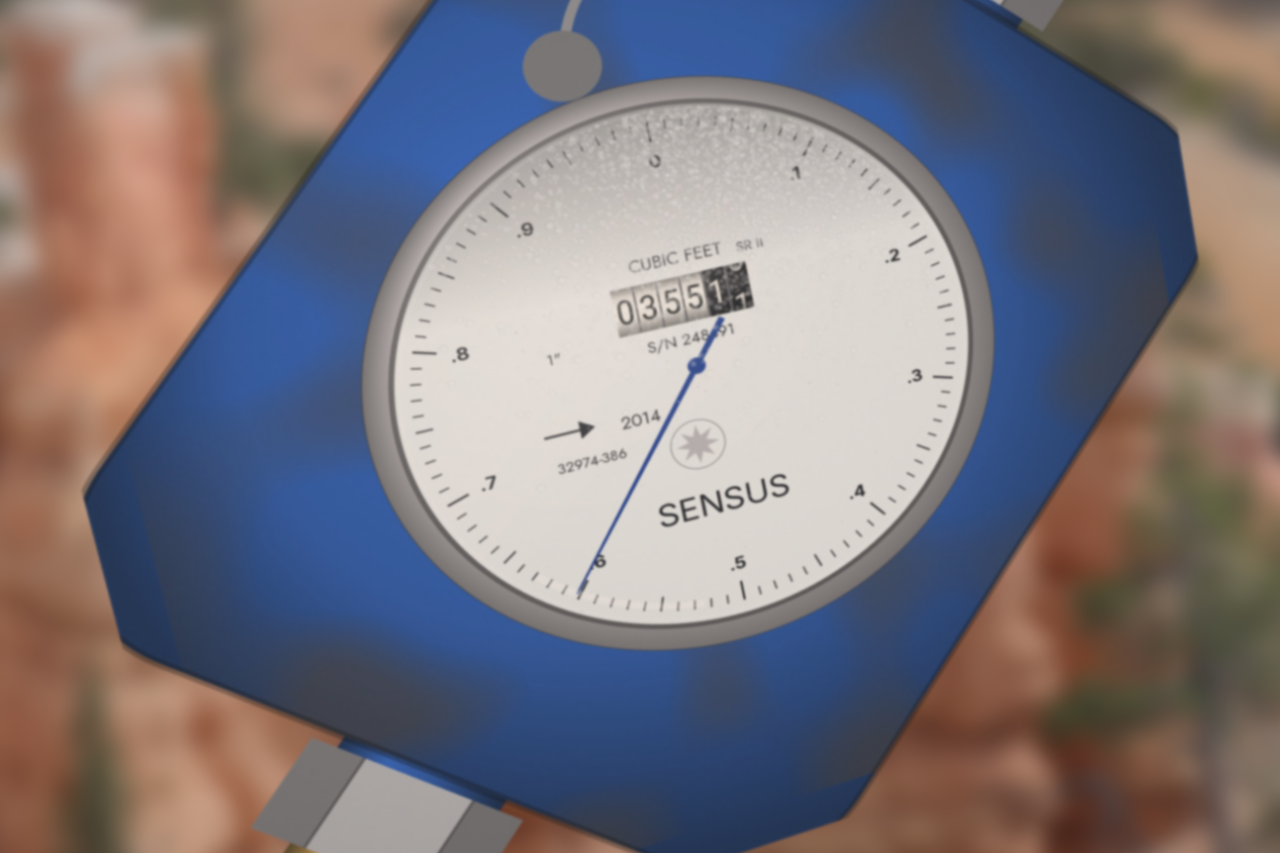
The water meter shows 35510.60 ft³
